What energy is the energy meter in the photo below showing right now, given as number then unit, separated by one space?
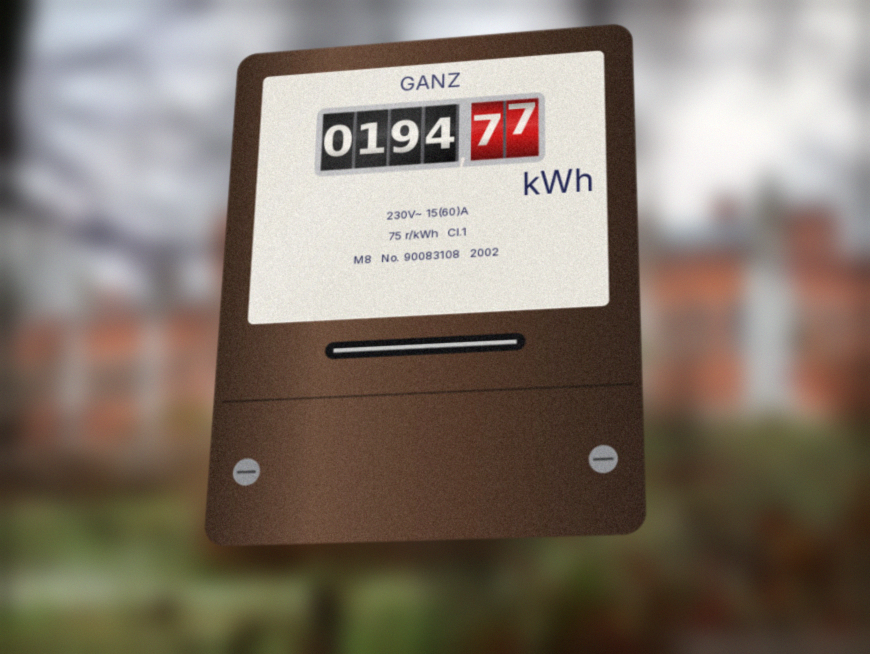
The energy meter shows 194.77 kWh
